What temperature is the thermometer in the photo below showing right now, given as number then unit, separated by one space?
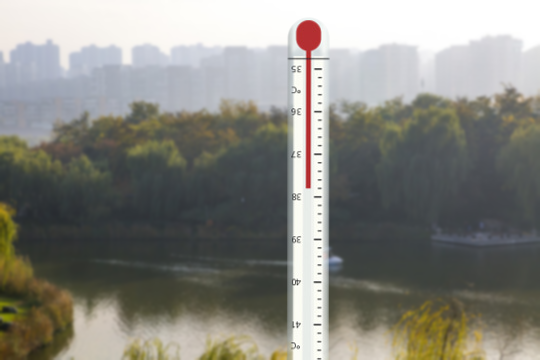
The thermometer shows 37.8 °C
